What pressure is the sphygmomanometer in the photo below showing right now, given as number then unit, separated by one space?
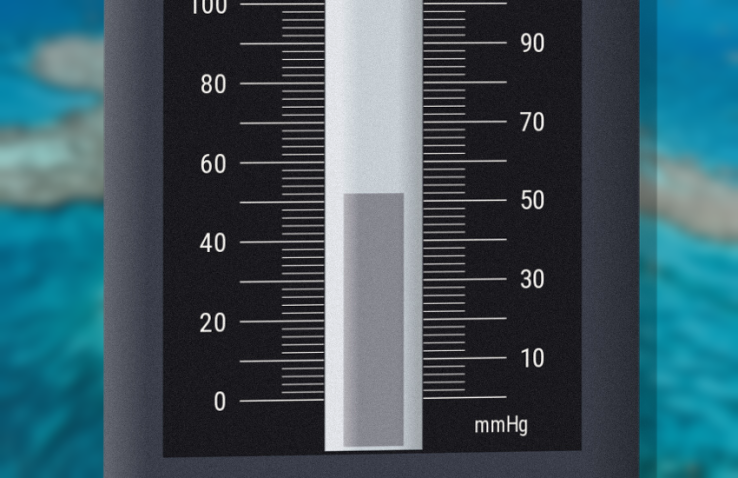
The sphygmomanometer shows 52 mmHg
